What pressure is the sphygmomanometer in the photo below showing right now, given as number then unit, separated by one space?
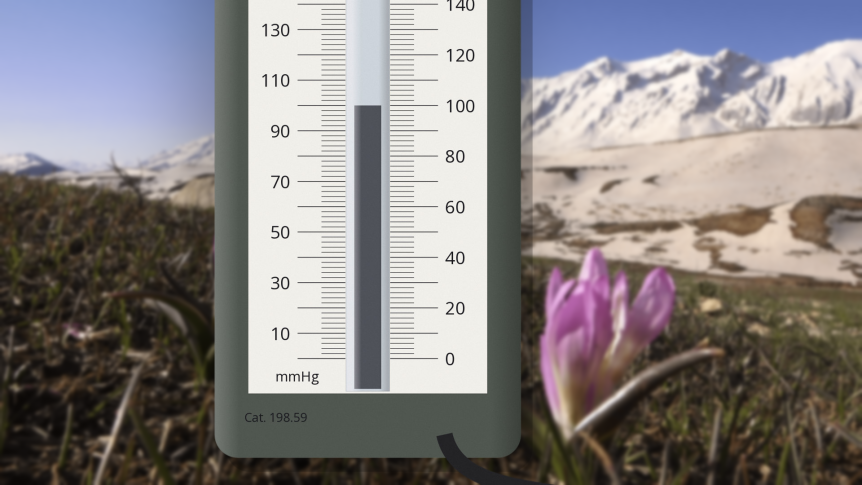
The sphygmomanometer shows 100 mmHg
